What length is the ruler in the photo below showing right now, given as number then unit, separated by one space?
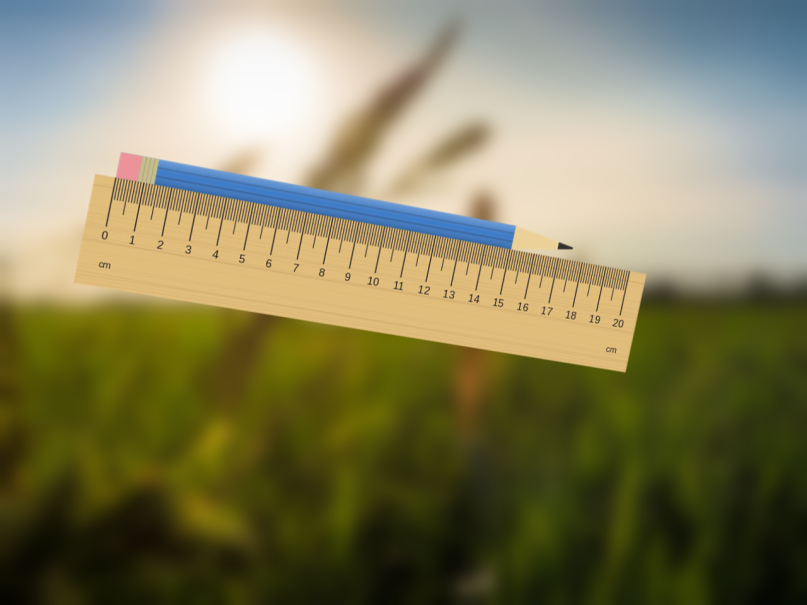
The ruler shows 17.5 cm
